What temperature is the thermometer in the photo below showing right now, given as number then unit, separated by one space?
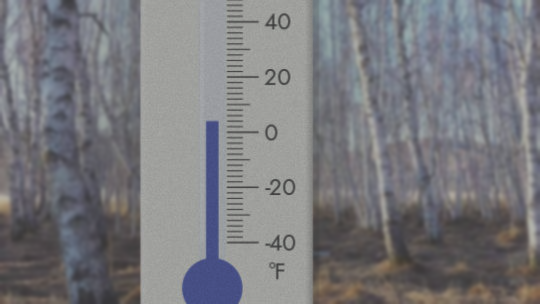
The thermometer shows 4 °F
